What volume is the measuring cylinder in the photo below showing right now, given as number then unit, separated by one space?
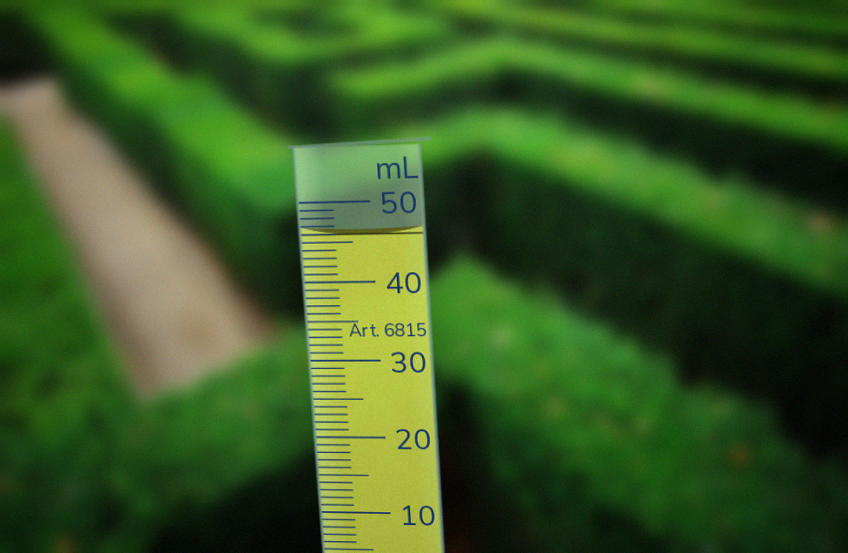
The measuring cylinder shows 46 mL
